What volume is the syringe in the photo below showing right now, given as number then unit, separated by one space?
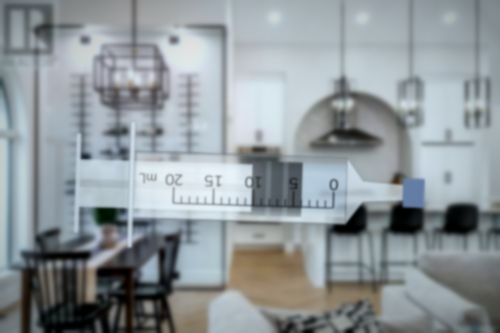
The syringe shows 4 mL
